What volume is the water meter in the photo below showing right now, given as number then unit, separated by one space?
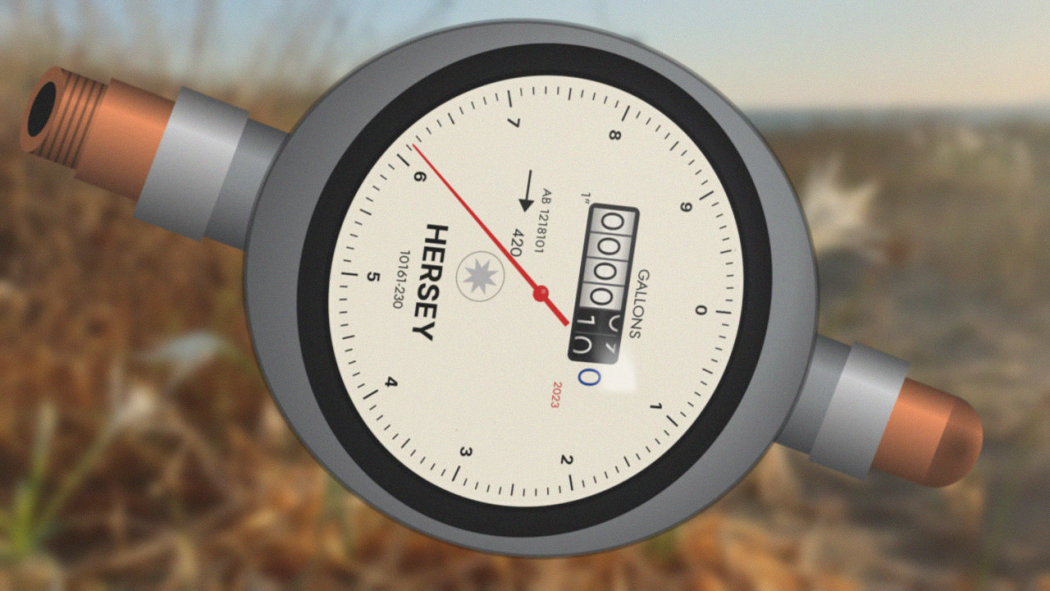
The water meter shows 96.1 gal
